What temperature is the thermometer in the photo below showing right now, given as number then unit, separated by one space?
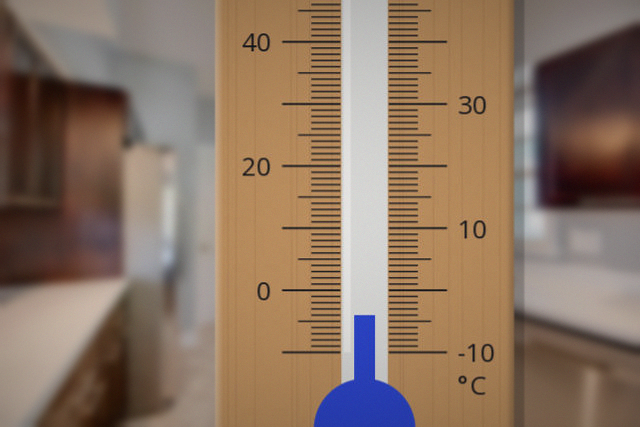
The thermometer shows -4 °C
